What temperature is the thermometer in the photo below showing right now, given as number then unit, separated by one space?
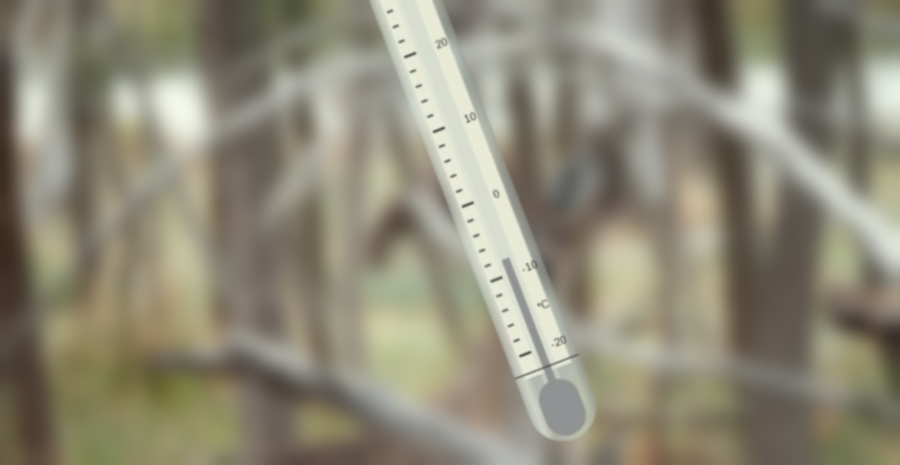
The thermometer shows -8 °C
